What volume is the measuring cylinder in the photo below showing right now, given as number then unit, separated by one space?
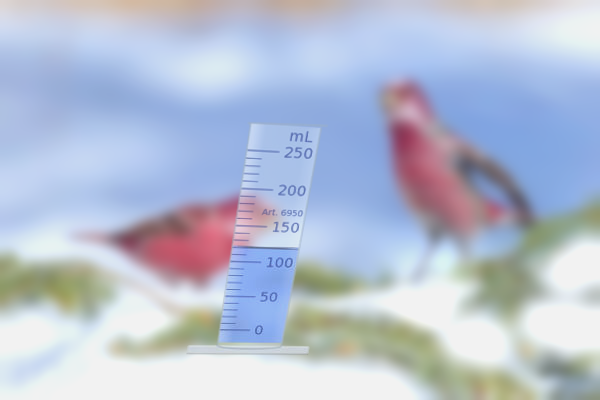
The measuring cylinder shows 120 mL
